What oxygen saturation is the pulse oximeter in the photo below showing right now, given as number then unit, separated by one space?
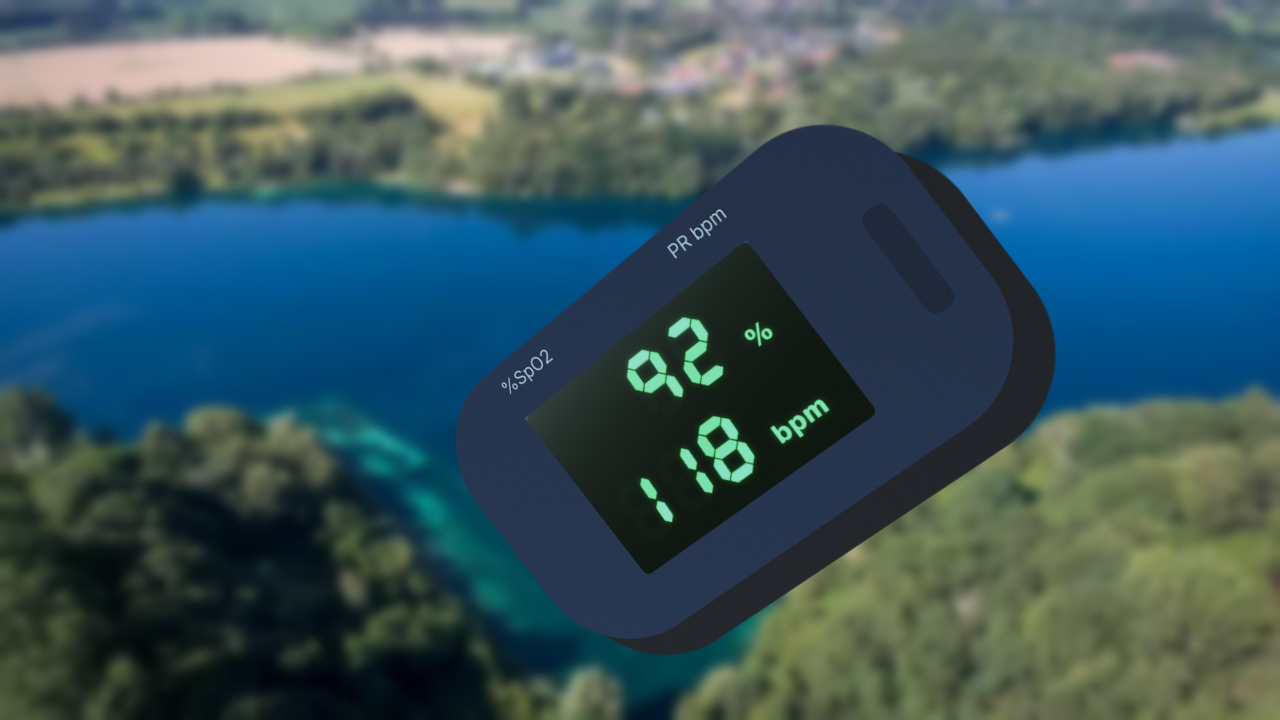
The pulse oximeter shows 92 %
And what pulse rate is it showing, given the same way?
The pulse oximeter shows 118 bpm
